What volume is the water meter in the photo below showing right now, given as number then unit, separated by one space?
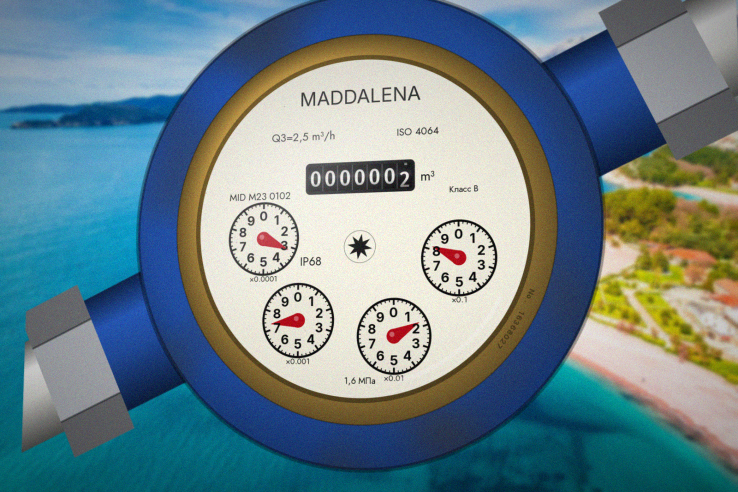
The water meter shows 1.8173 m³
